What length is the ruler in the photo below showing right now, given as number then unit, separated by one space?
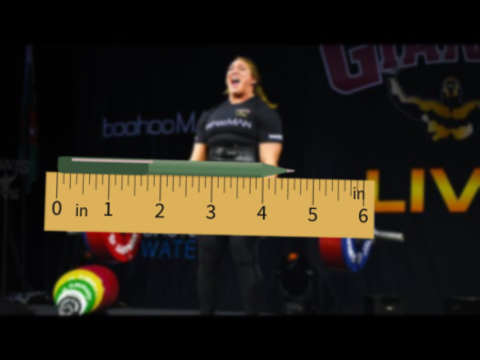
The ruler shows 4.625 in
